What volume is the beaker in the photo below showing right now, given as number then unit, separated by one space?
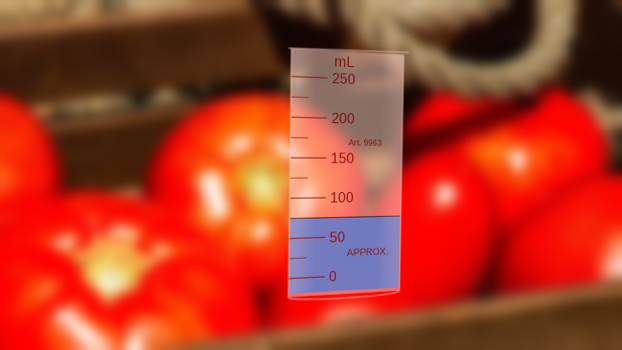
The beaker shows 75 mL
